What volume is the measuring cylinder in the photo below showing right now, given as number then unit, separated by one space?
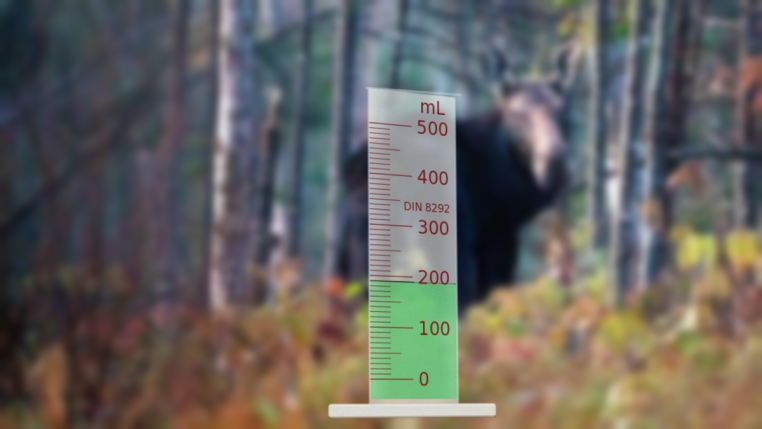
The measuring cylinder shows 190 mL
